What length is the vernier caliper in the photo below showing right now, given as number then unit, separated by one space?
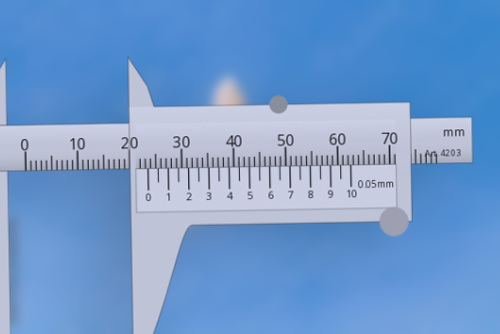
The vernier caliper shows 23.5 mm
